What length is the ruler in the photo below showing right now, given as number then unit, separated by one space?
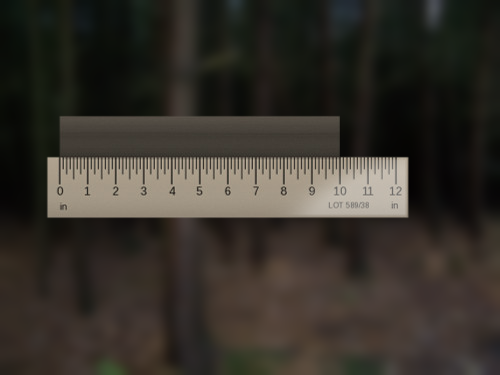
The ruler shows 10 in
